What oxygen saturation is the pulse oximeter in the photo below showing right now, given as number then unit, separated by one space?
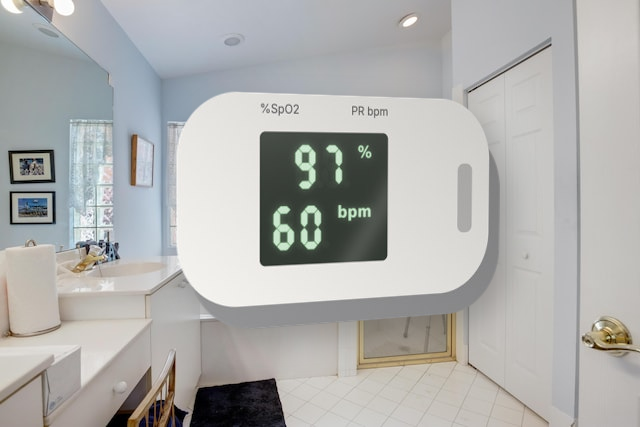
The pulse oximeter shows 97 %
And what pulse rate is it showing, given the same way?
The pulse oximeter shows 60 bpm
